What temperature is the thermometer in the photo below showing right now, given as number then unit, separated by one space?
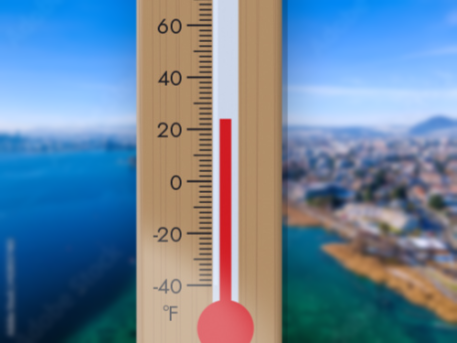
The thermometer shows 24 °F
